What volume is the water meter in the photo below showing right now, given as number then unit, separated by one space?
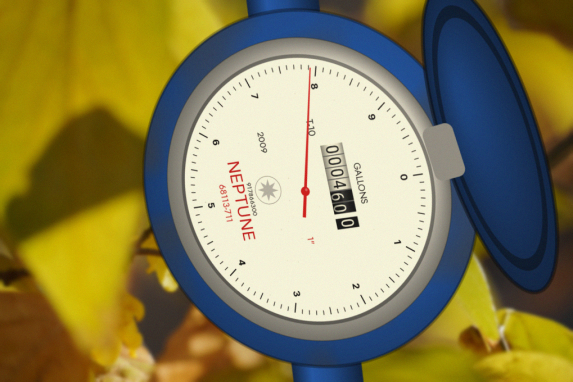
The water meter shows 4597.9 gal
